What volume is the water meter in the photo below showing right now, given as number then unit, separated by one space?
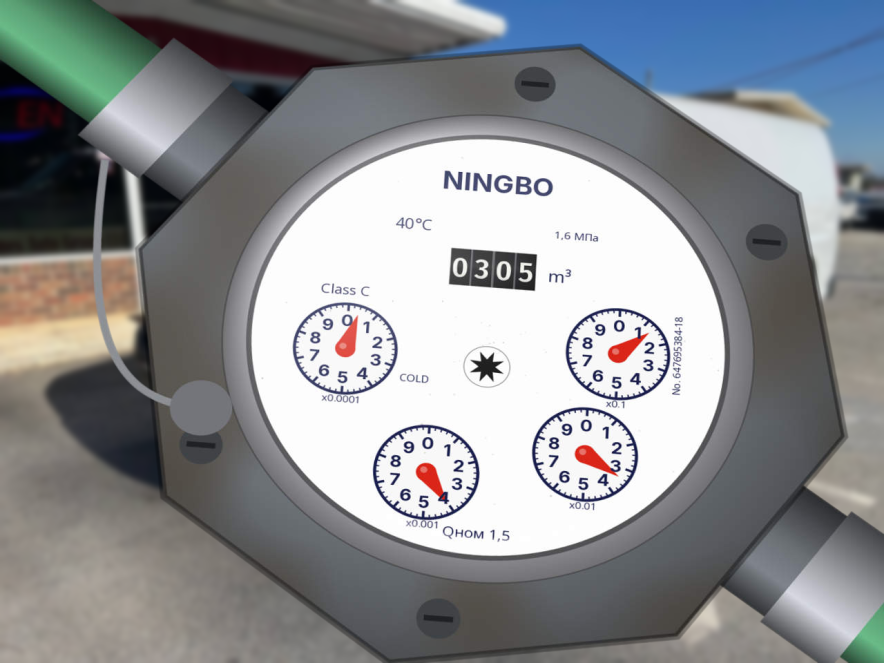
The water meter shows 305.1340 m³
